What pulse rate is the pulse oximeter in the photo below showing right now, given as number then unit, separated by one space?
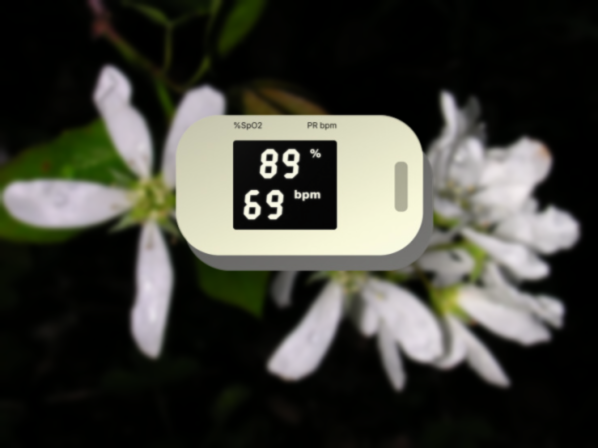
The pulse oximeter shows 69 bpm
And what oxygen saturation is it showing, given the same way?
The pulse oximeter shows 89 %
